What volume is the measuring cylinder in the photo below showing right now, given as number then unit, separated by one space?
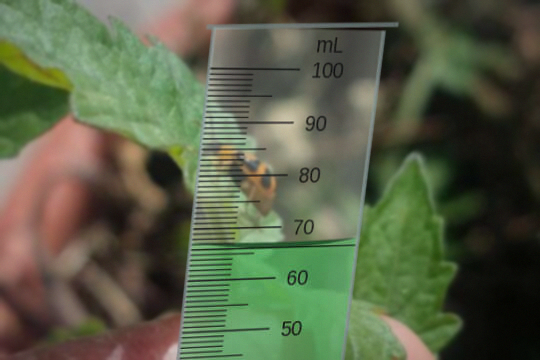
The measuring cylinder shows 66 mL
